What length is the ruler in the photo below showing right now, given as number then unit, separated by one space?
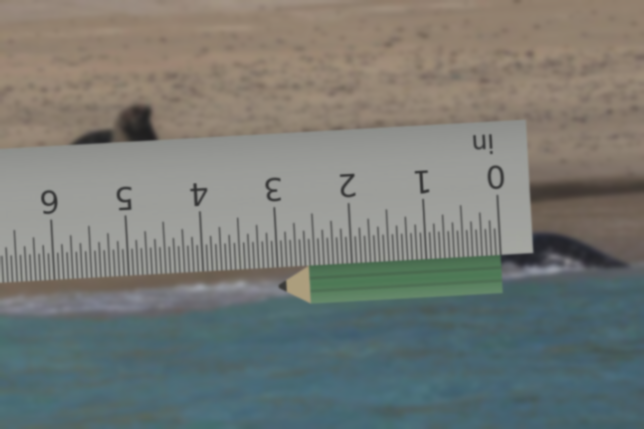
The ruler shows 3 in
